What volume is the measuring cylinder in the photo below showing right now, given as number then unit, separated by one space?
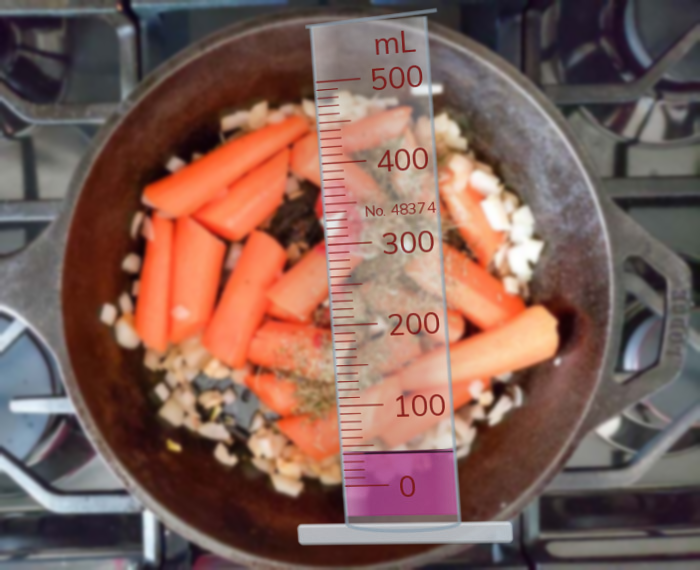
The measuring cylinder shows 40 mL
